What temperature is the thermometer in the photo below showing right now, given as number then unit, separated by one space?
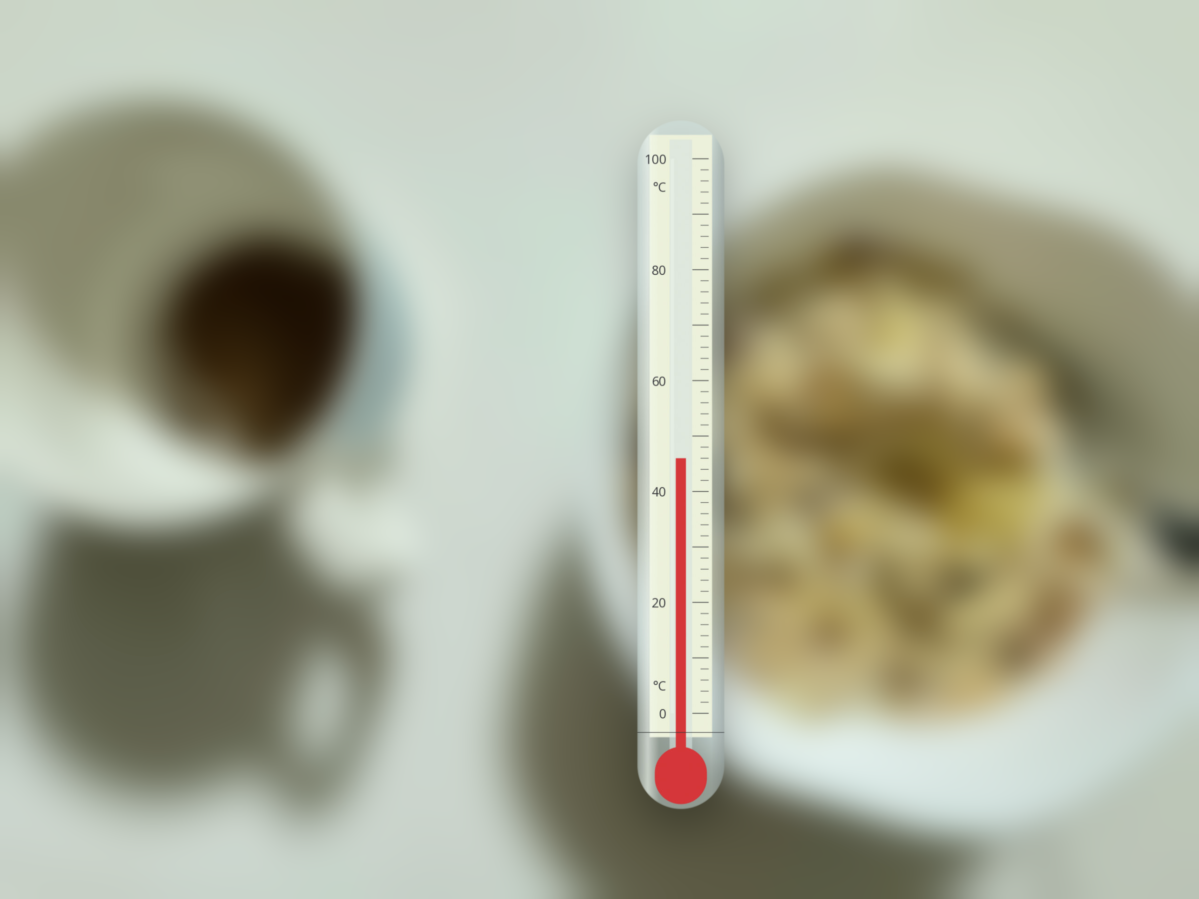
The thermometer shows 46 °C
